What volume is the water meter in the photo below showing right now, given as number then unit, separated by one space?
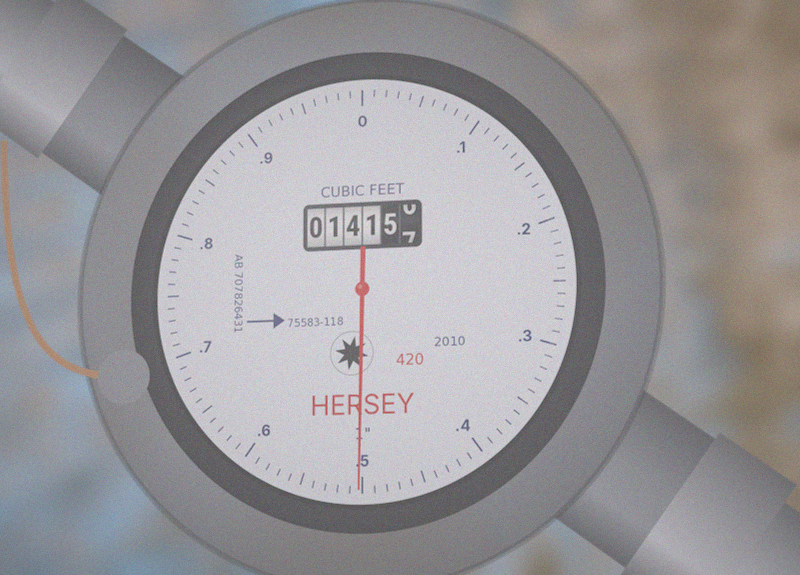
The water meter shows 14156.50 ft³
